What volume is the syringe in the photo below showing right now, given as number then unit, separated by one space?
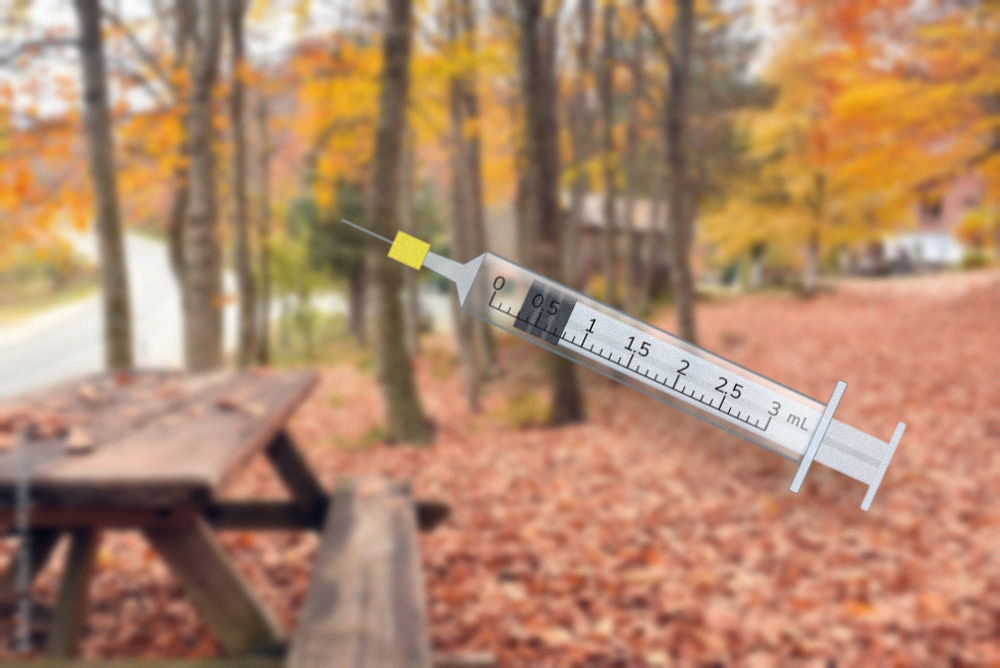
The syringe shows 0.3 mL
